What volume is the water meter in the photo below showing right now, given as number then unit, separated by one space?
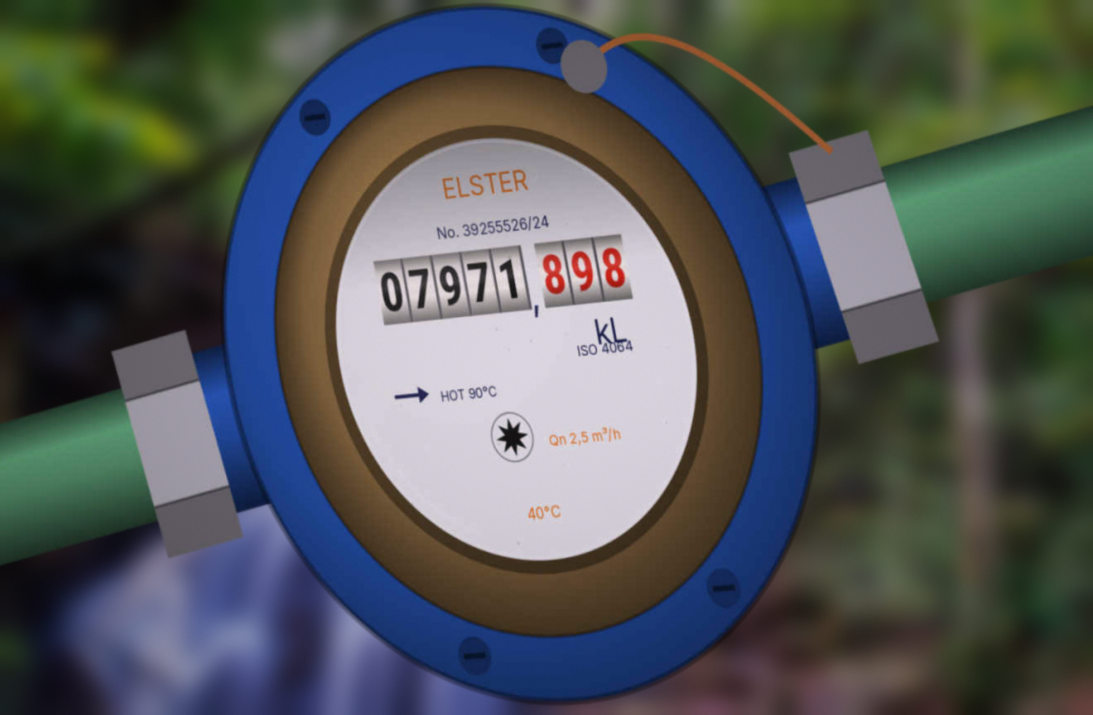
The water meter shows 7971.898 kL
